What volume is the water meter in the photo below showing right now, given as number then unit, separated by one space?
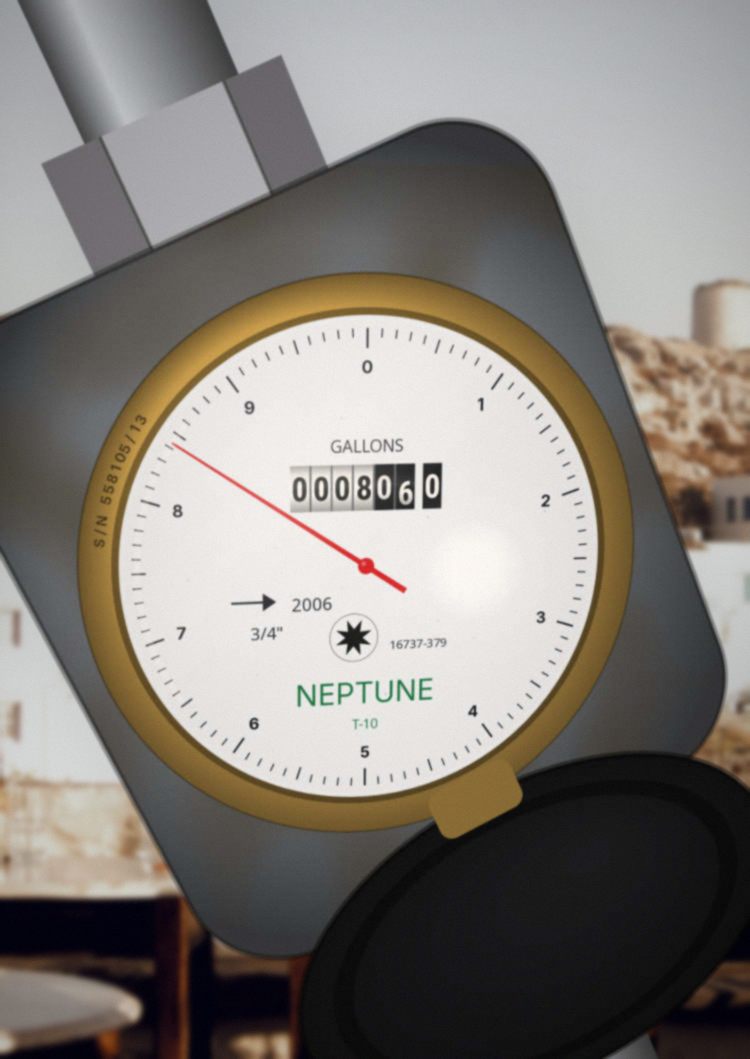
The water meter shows 8058.4 gal
